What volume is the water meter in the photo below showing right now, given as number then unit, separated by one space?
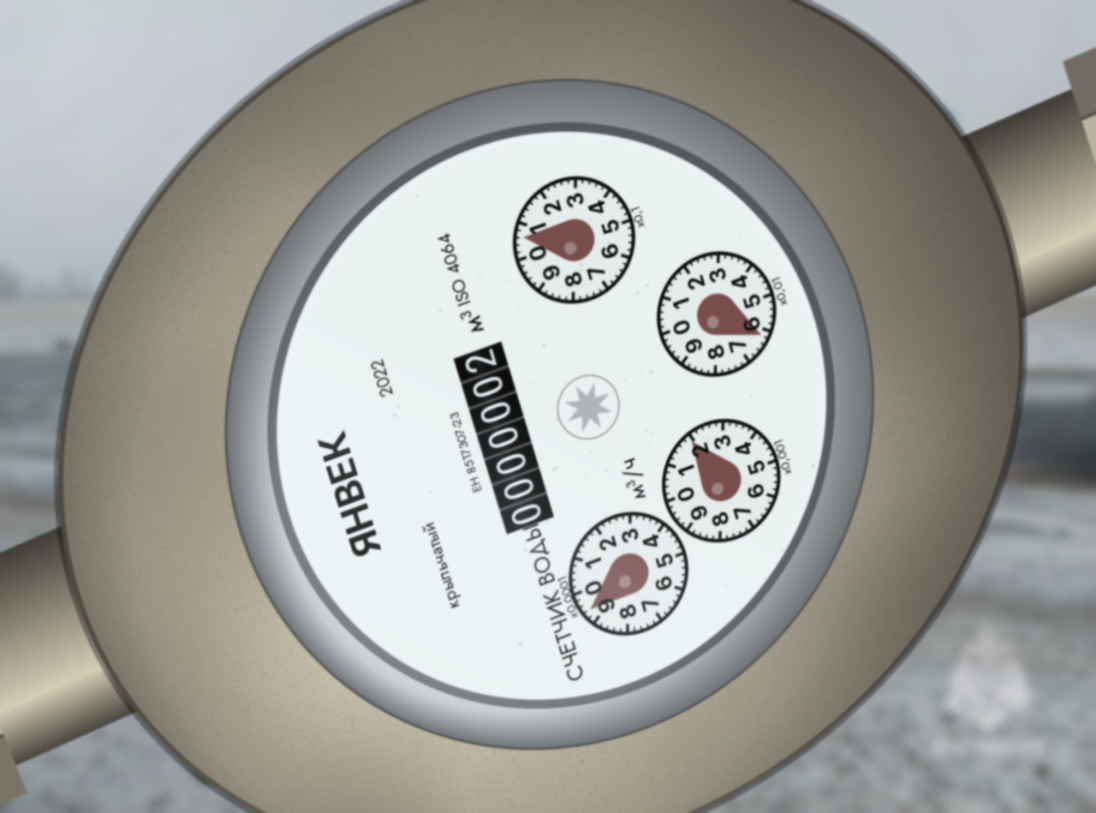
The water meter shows 2.0619 m³
